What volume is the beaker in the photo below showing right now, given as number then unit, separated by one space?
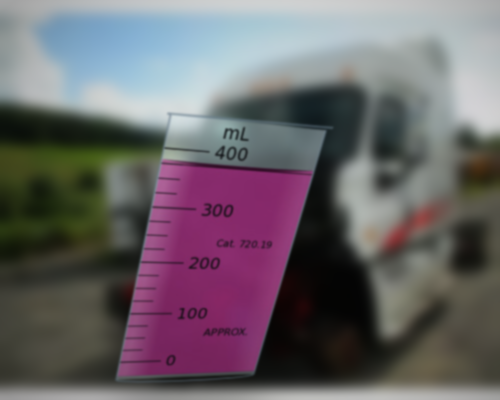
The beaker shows 375 mL
